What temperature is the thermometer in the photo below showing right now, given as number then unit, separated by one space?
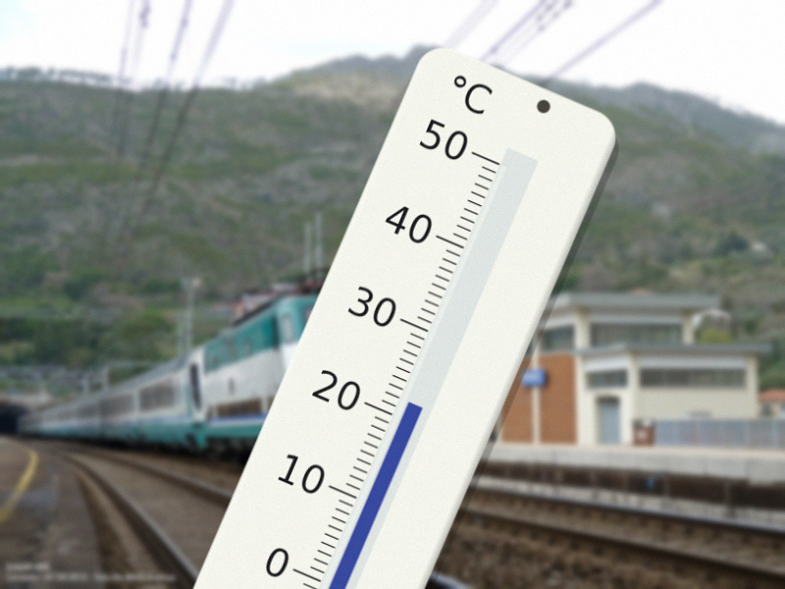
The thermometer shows 22 °C
